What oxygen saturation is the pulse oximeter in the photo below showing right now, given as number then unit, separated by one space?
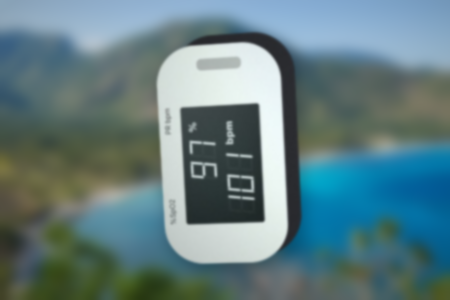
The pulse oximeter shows 97 %
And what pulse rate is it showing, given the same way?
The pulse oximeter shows 101 bpm
